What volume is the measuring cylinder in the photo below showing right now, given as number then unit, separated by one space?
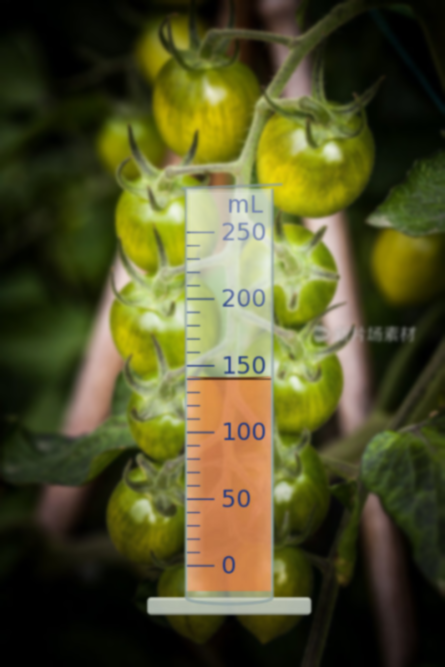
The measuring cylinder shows 140 mL
